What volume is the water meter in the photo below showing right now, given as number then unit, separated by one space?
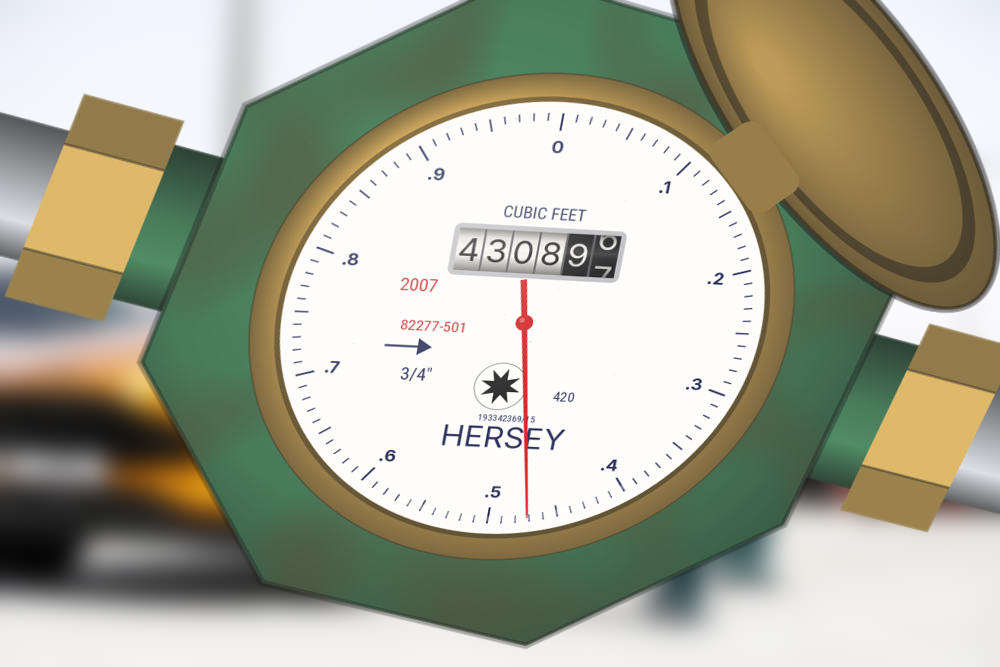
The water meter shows 430896.47 ft³
